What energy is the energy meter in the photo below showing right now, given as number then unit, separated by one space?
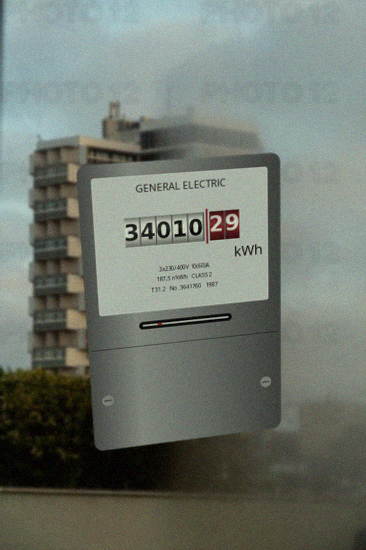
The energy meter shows 34010.29 kWh
